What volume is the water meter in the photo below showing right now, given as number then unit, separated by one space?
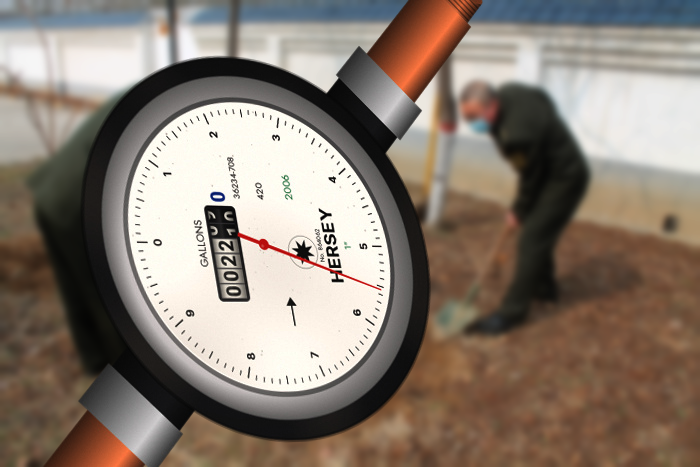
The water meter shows 22095.5 gal
